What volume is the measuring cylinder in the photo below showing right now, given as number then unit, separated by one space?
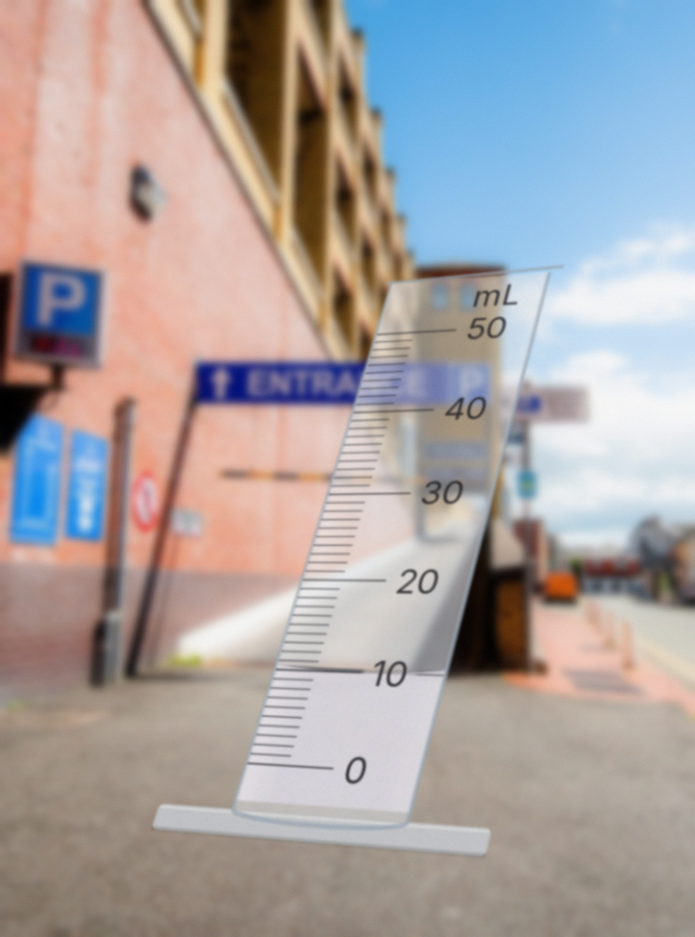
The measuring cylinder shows 10 mL
